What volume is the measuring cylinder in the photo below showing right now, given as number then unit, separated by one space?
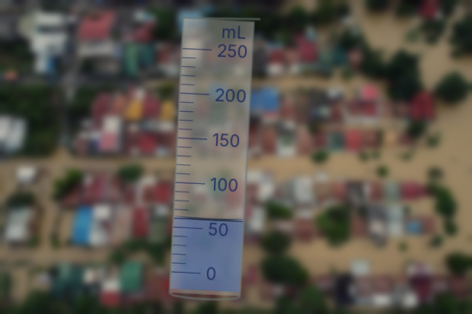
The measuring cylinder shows 60 mL
